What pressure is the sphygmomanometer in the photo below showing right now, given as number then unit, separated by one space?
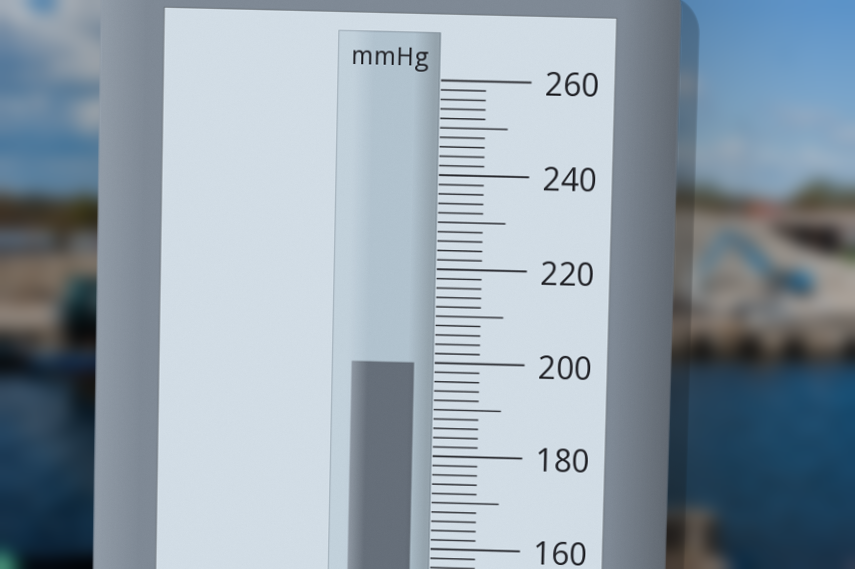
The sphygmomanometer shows 200 mmHg
